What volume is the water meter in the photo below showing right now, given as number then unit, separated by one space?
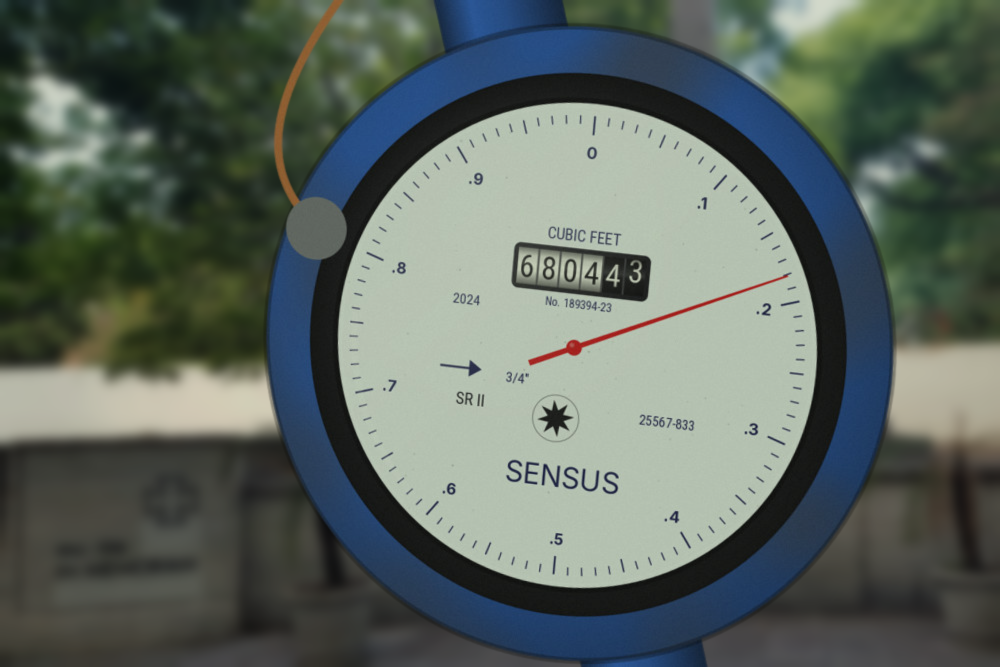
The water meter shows 680443.18 ft³
